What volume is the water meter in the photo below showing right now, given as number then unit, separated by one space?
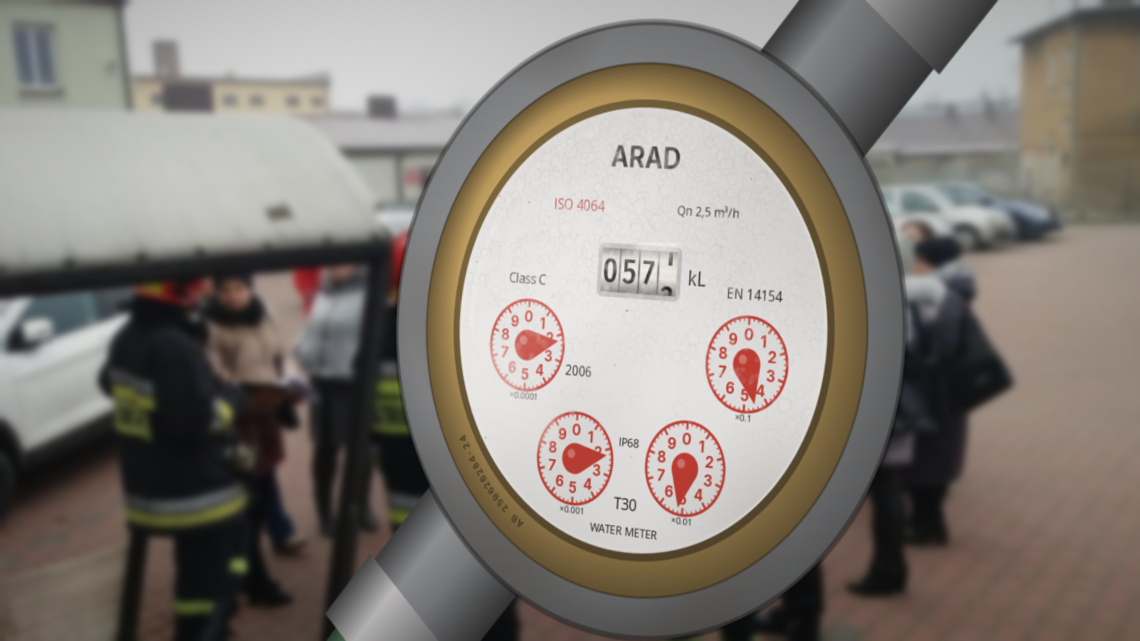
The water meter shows 571.4522 kL
